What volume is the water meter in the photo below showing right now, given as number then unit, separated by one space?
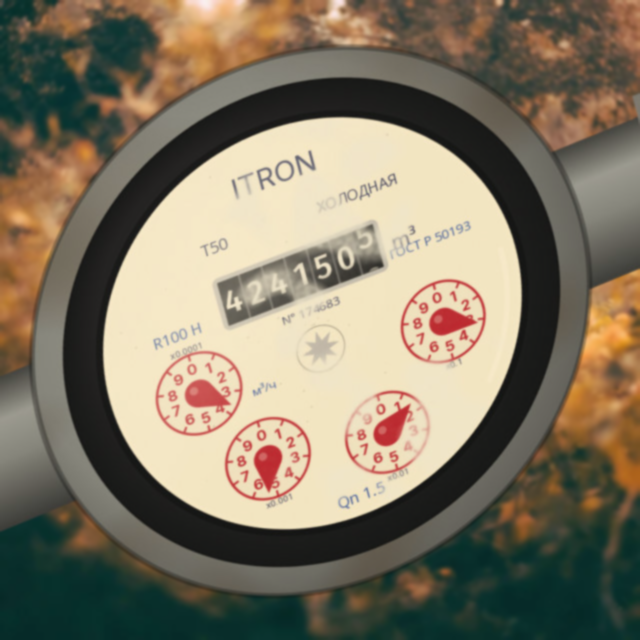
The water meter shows 4241505.3153 m³
